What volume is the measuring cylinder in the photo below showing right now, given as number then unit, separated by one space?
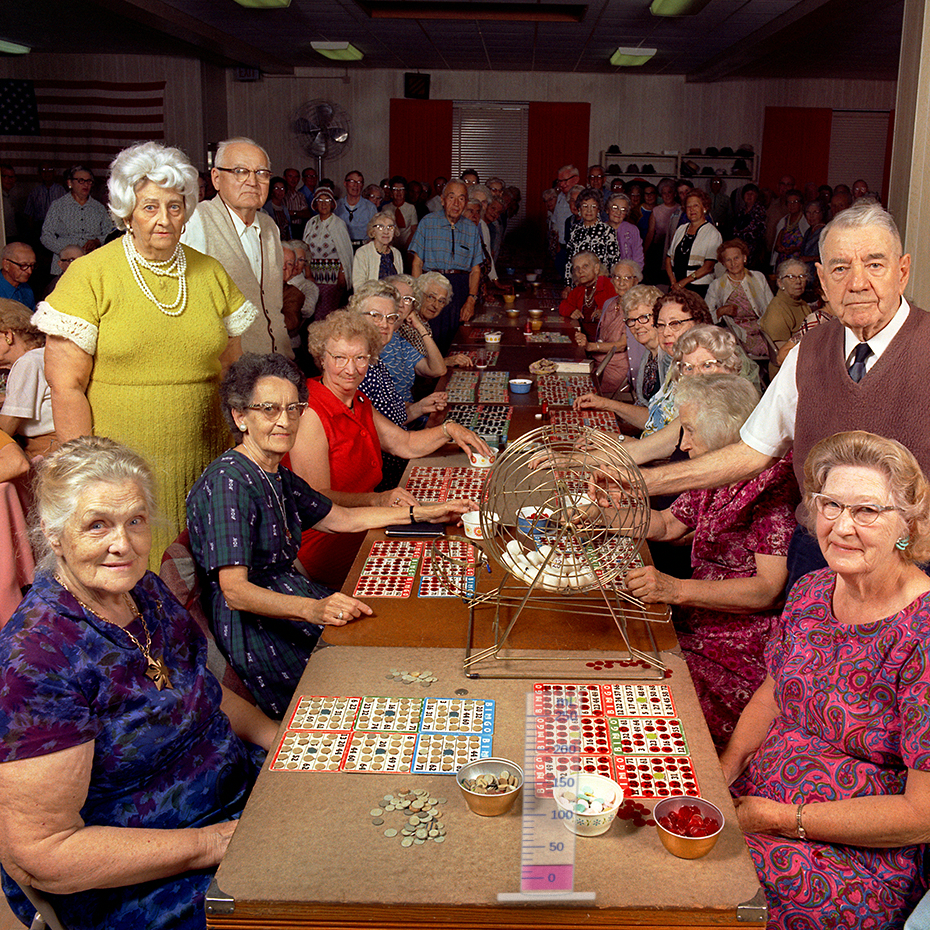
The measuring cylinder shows 20 mL
